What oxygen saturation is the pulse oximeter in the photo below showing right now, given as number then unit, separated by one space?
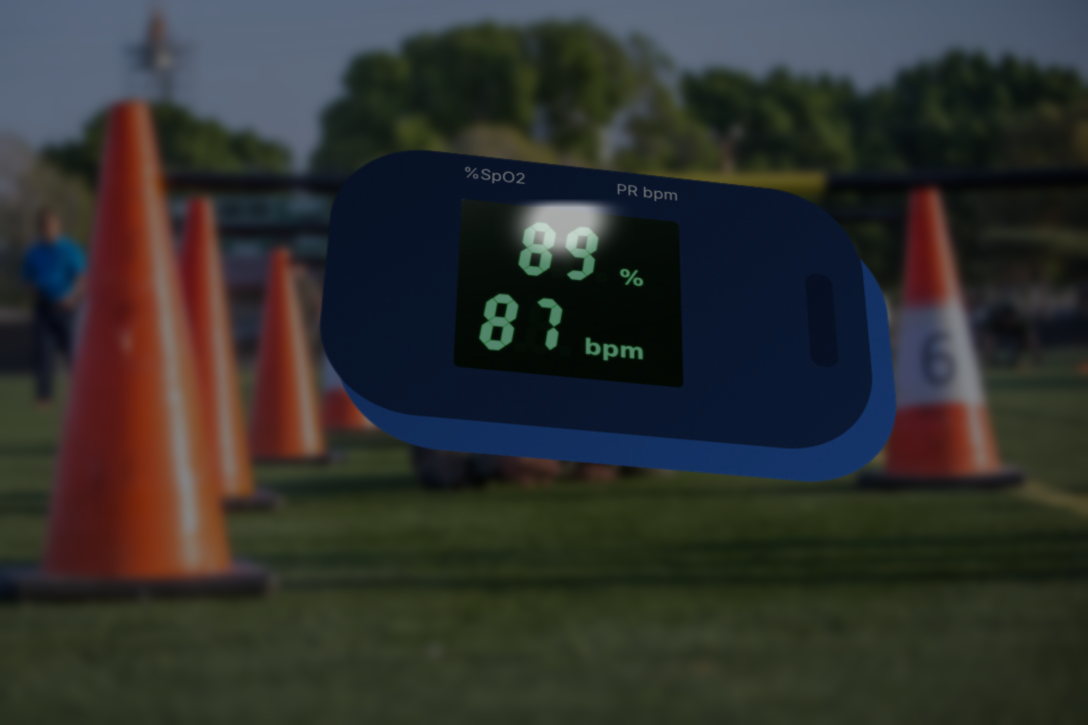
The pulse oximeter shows 89 %
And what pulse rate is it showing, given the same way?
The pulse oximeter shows 87 bpm
